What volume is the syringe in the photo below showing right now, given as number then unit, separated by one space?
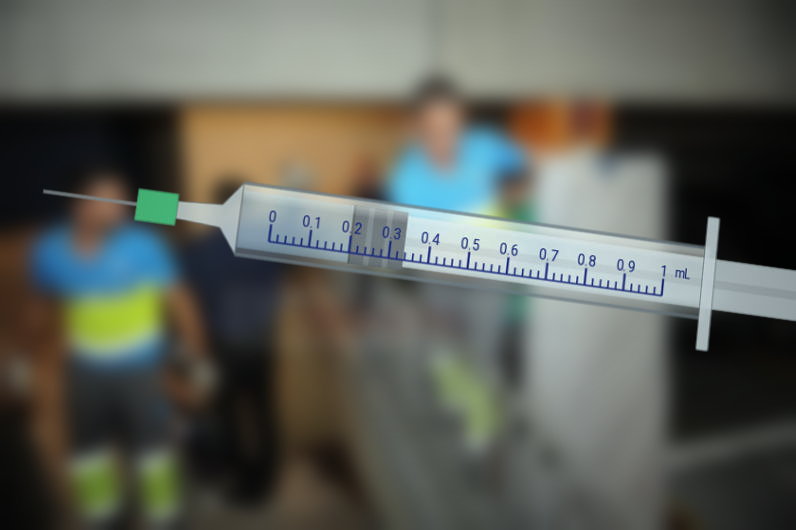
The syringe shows 0.2 mL
